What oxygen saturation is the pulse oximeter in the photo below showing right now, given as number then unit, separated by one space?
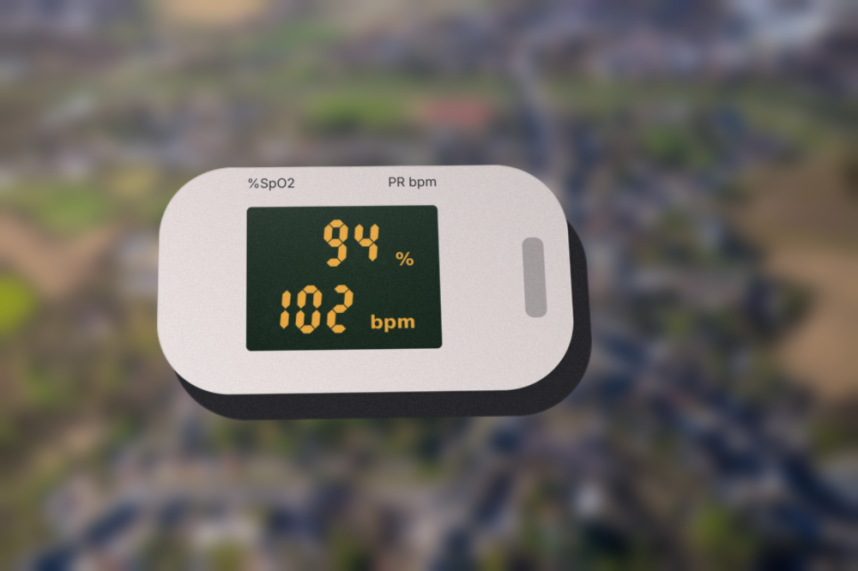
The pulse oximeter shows 94 %
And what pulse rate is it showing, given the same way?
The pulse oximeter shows 102 bpm
